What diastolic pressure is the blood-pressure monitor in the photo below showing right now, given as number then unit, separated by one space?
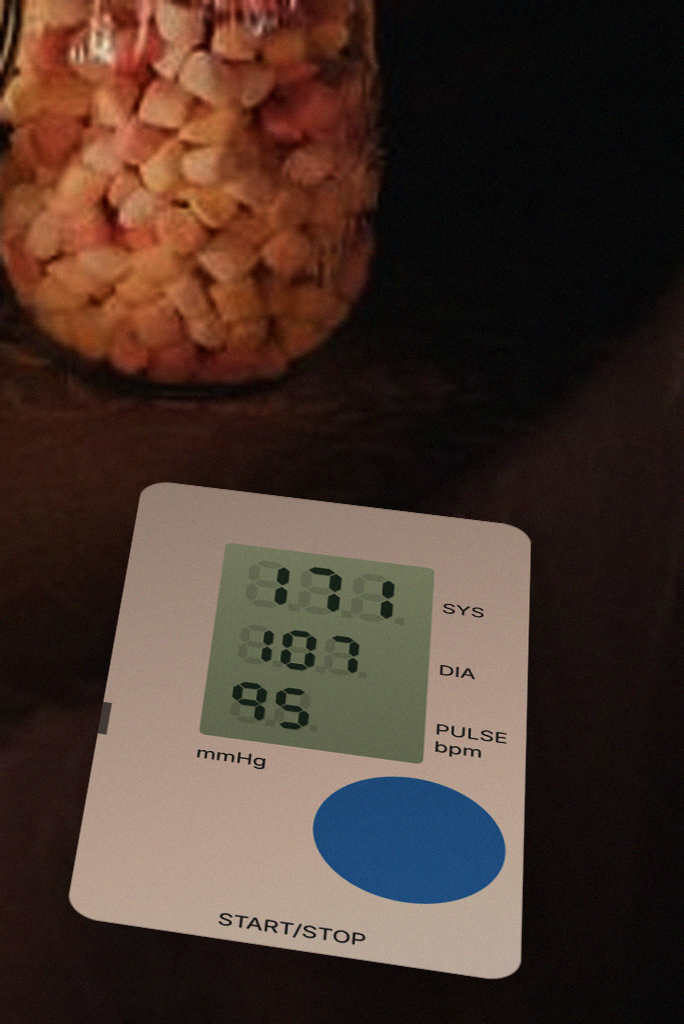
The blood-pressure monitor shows 107 mmHg
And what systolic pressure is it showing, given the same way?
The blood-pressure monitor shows 171 mmHg
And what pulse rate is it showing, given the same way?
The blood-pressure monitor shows 95 bpm
